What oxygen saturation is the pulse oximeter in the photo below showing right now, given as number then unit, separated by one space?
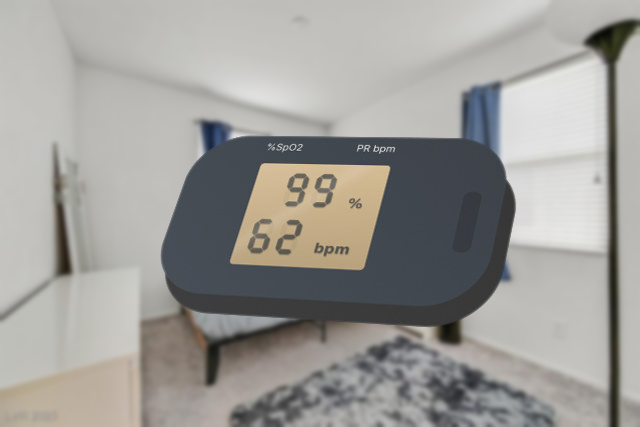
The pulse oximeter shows 99 %
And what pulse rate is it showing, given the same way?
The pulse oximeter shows 62 bpm
